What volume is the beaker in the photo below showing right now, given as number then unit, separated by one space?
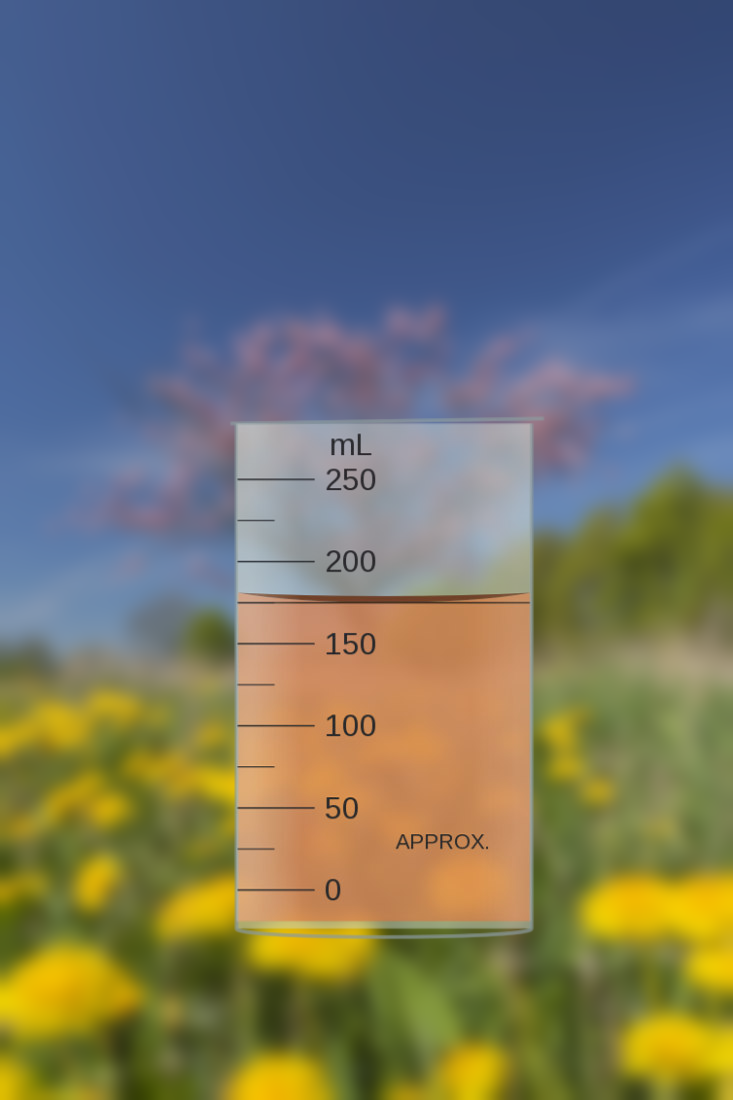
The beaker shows 175 mL
